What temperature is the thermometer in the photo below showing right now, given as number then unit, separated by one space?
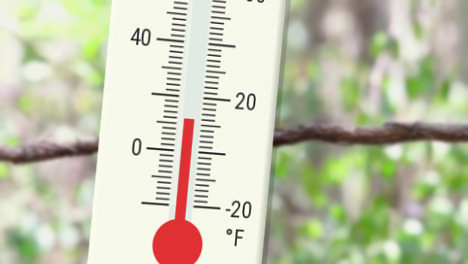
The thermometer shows 12 °F
